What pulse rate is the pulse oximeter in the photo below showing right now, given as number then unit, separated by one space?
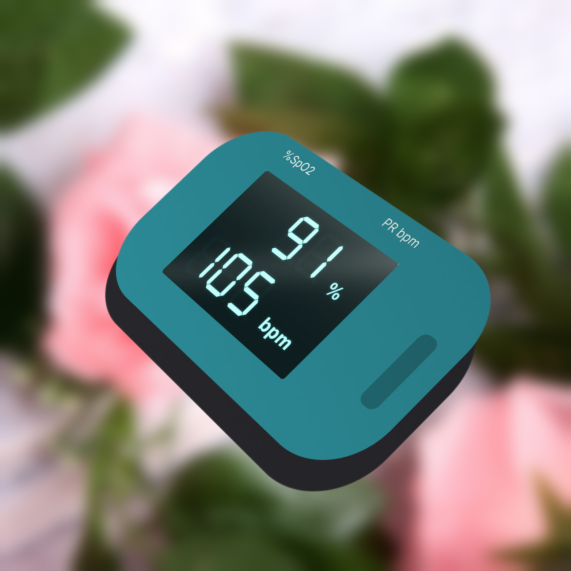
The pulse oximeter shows 105 bpm
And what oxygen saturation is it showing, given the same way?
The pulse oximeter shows 91 %
